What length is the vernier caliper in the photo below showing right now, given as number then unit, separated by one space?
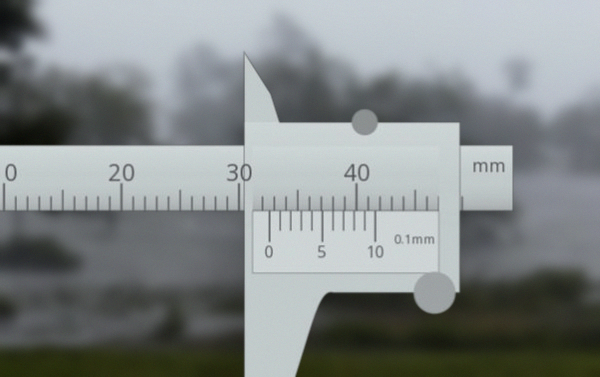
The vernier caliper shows 32.6 mm
